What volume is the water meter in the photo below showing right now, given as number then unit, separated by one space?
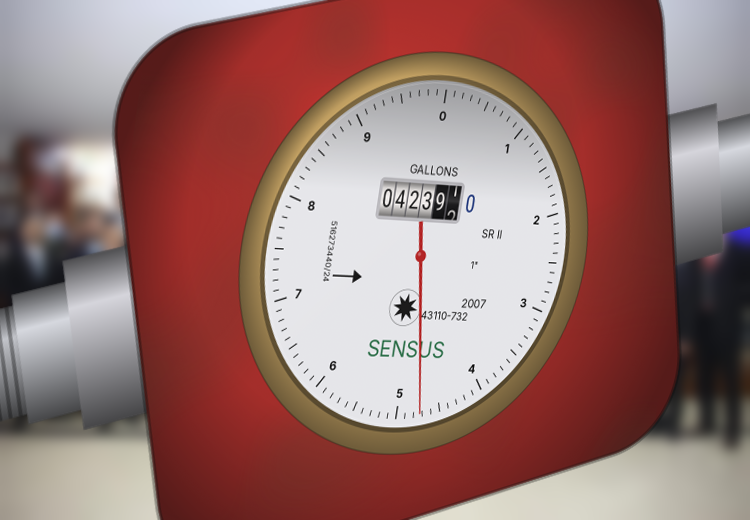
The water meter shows 423914.7 gal
